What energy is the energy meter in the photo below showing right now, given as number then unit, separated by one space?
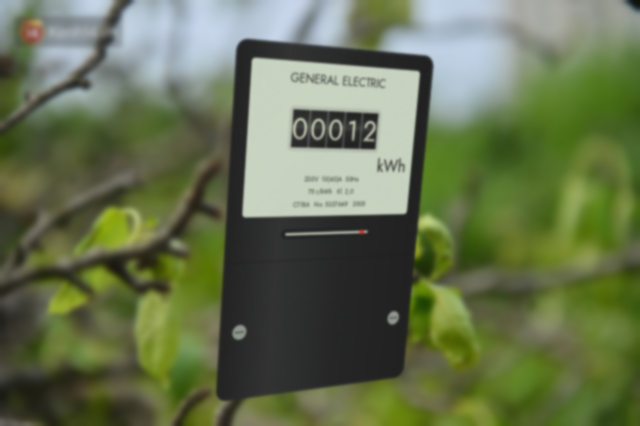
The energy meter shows 12 kWh
